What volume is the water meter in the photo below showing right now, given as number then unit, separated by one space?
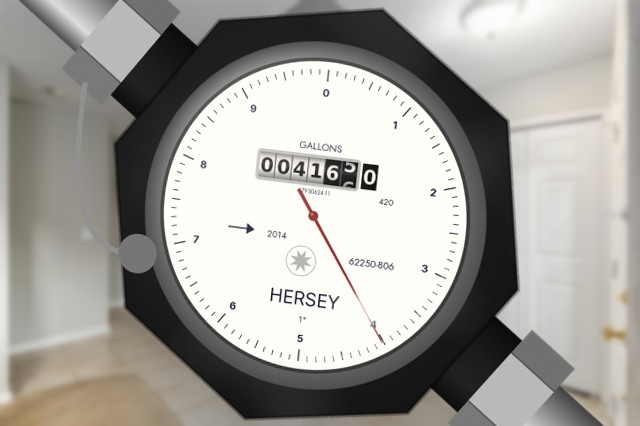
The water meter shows 41654.0 gal
